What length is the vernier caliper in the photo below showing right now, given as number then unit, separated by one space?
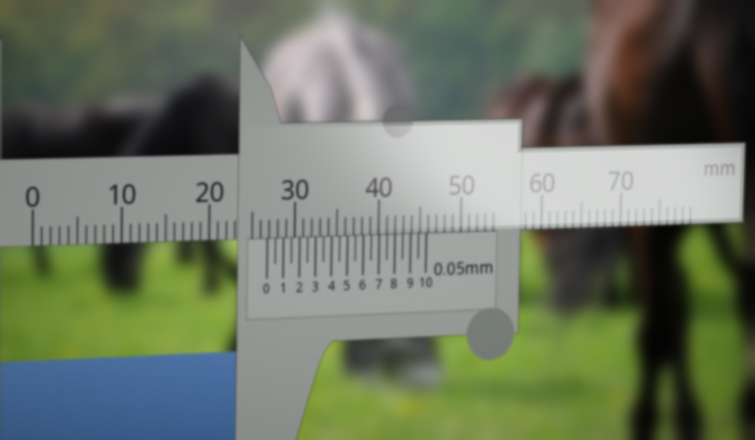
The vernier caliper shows 26.8 mm
